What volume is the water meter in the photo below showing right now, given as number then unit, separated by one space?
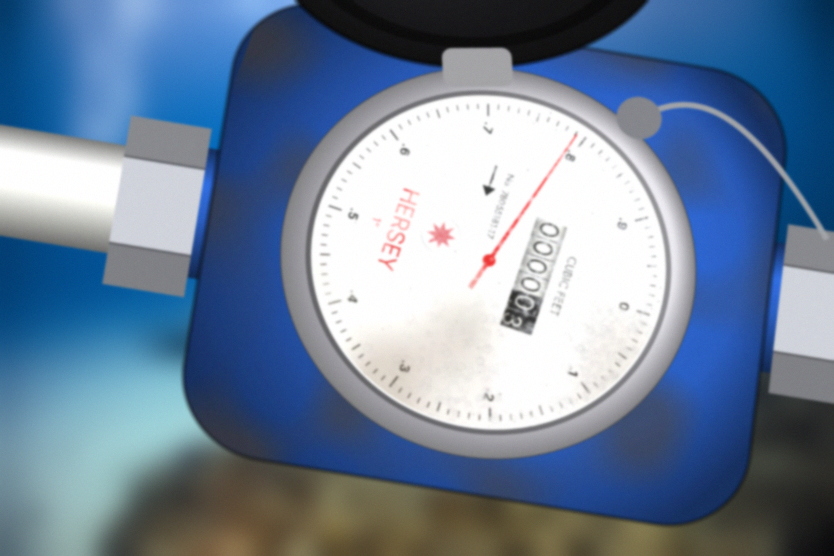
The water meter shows 2.79 ft³
